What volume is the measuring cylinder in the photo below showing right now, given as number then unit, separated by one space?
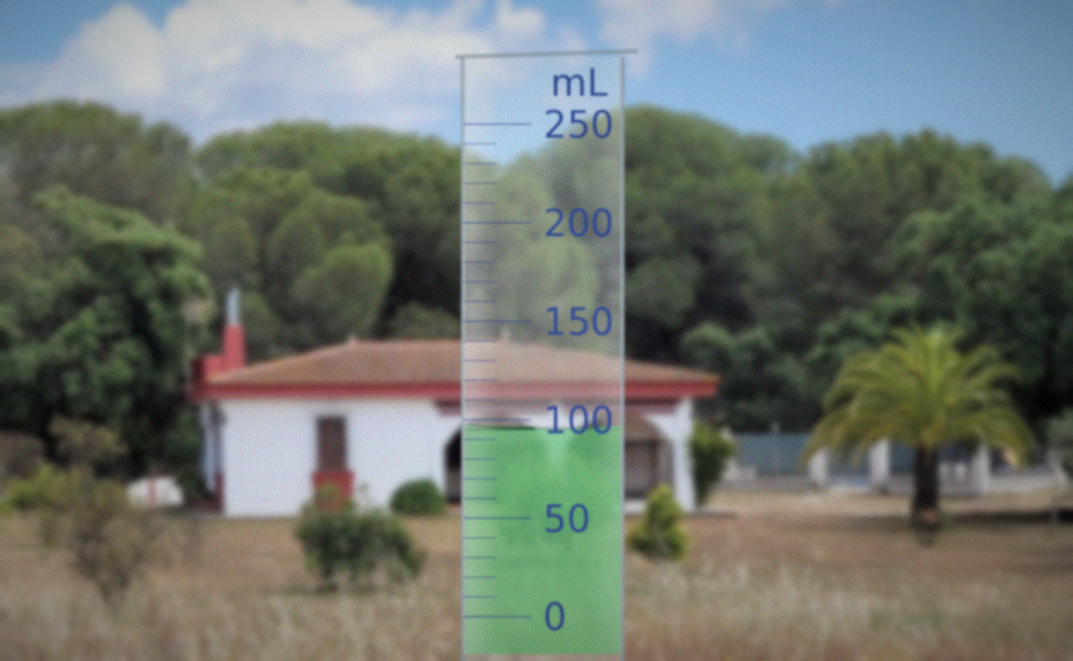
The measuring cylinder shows 95 mL
